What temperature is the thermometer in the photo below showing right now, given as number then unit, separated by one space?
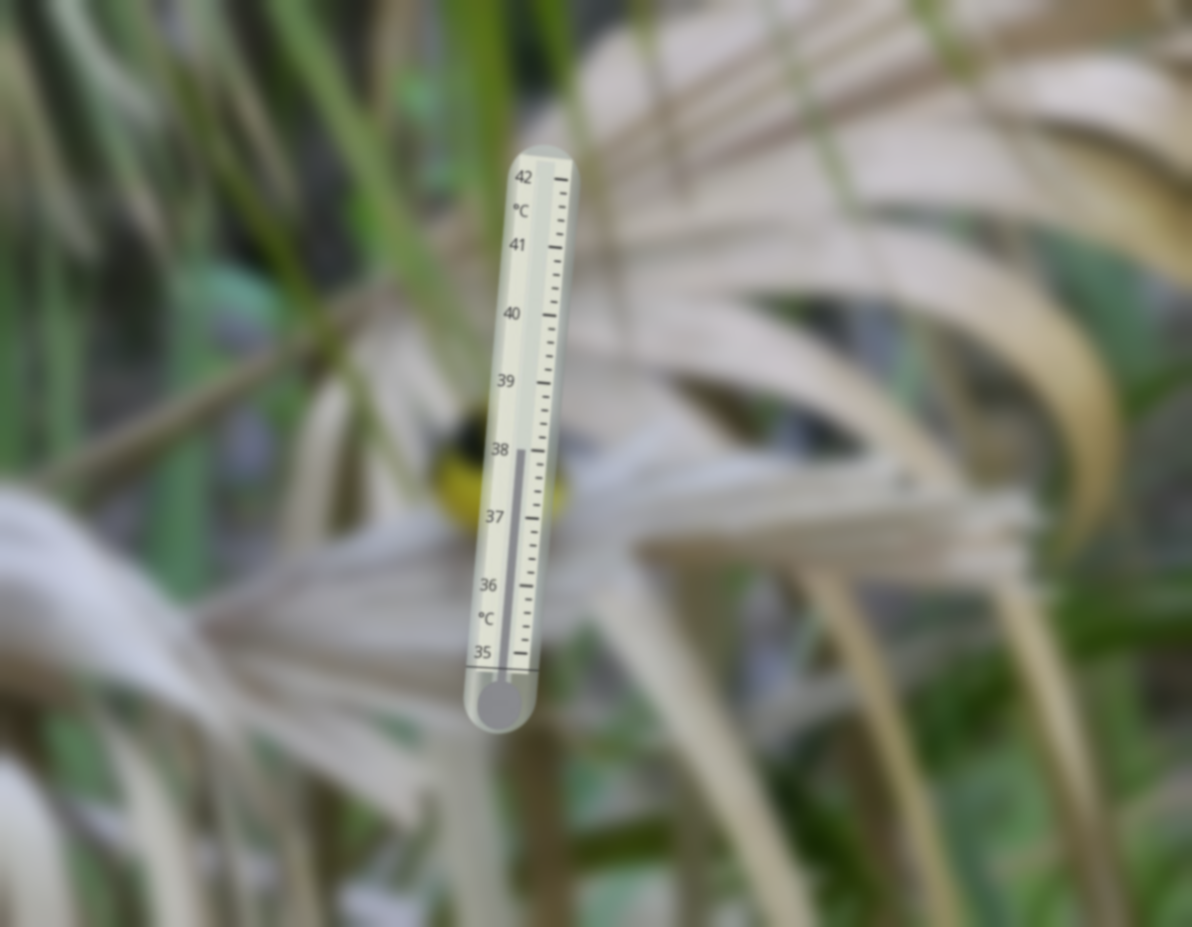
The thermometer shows 38 °C
